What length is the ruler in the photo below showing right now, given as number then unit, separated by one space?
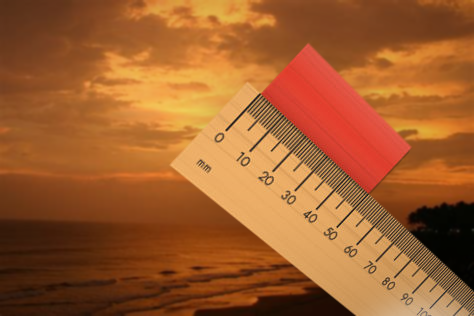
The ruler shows 50 mm
